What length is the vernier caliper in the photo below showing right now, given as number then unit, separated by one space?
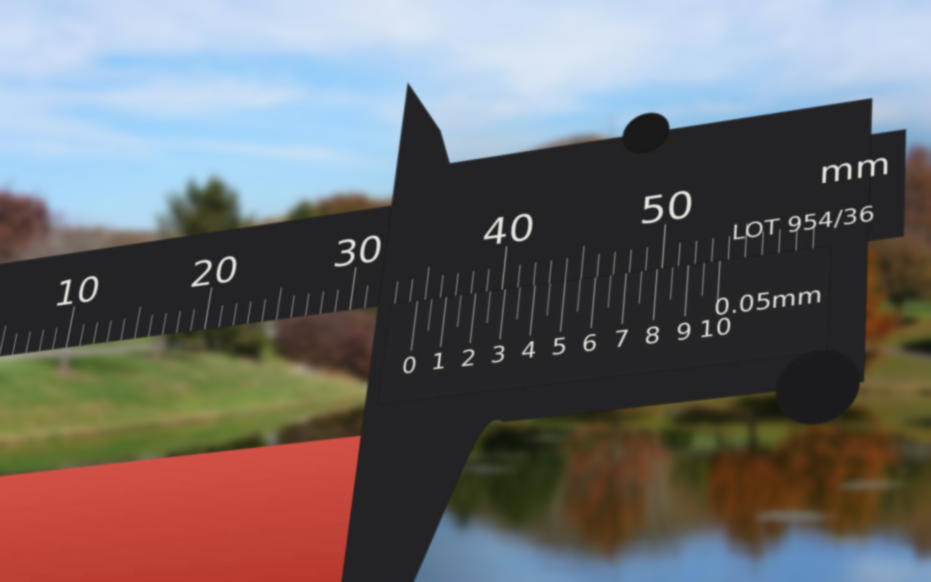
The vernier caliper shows 34.5 mm
